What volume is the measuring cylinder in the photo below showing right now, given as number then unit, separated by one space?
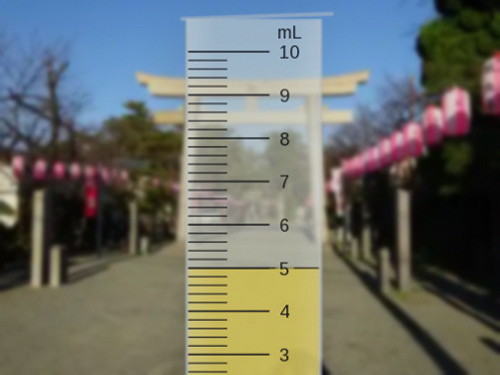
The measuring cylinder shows 5 mL
